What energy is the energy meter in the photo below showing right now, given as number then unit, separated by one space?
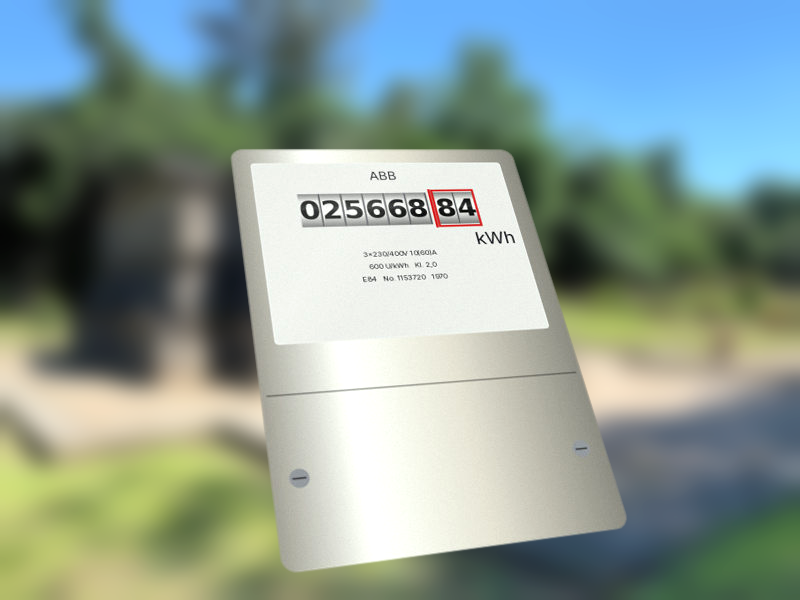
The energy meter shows 25668.84 kWh
